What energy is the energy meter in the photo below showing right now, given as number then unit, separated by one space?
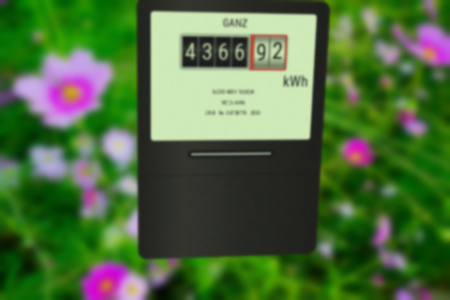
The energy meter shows 4366.92 kWh
